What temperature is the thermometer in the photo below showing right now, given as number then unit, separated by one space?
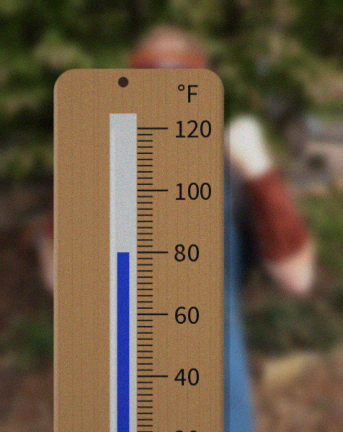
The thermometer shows 80 °F
